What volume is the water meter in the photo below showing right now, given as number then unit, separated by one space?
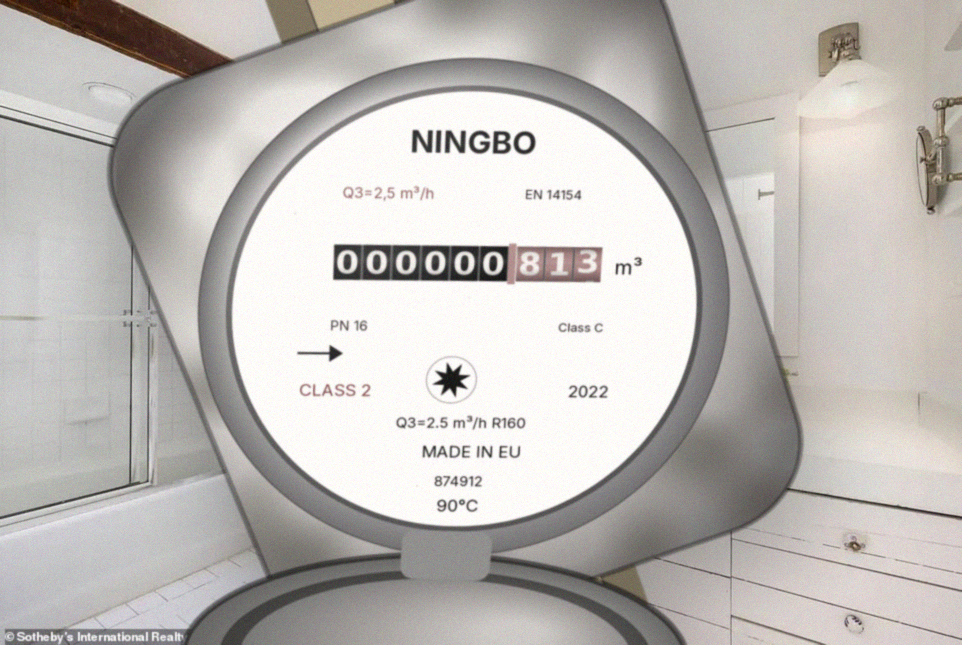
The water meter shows 0.813 m³
